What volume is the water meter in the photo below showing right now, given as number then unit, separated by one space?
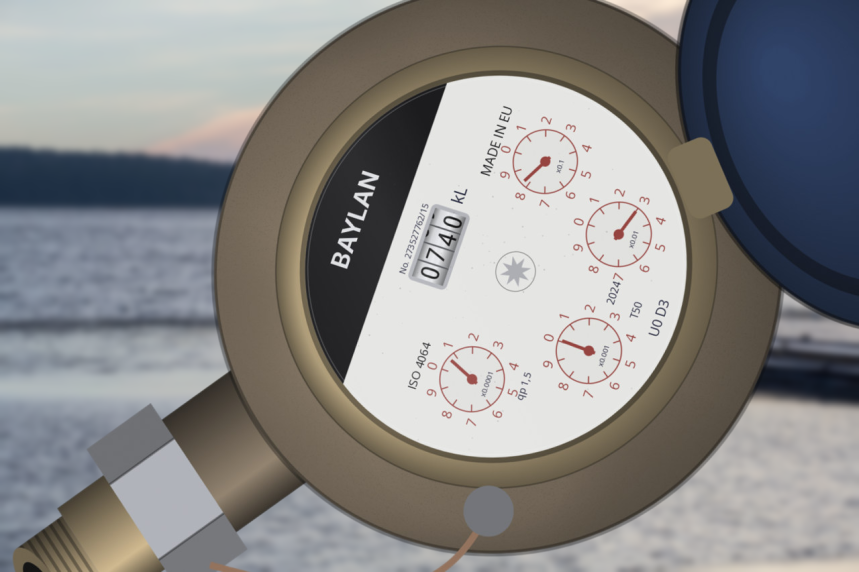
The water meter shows 739.8300 kL
